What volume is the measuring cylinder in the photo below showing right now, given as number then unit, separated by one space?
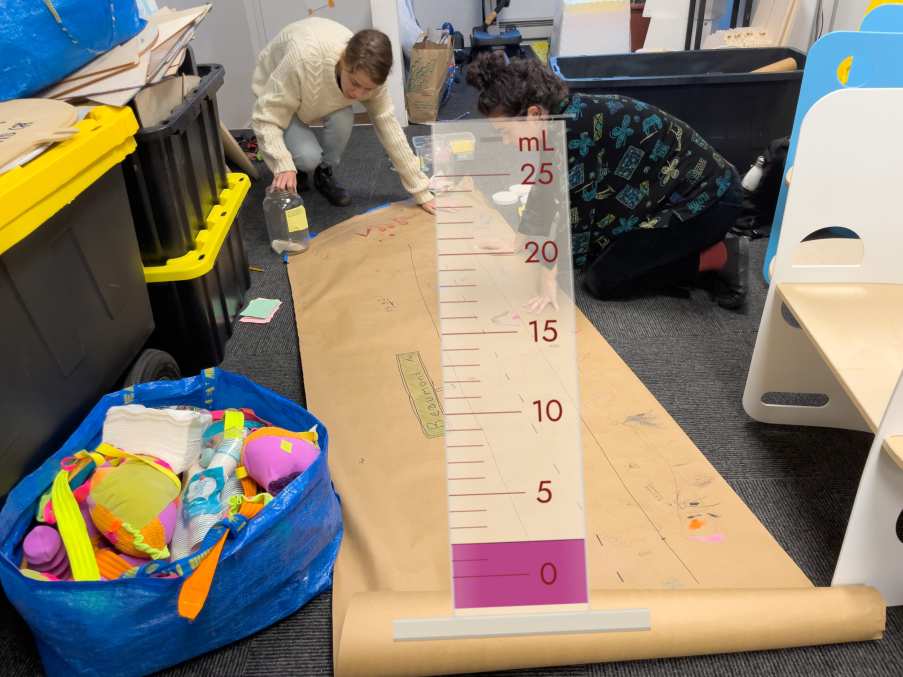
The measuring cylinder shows 2 mL
